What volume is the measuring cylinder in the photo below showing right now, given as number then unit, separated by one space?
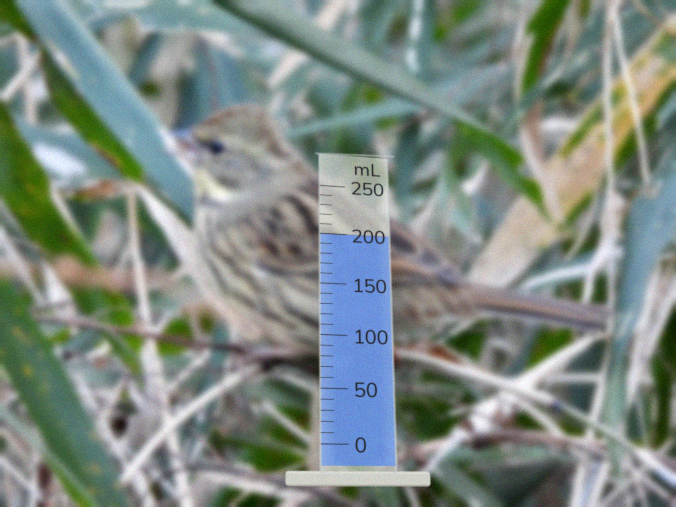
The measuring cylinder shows 200 mL
